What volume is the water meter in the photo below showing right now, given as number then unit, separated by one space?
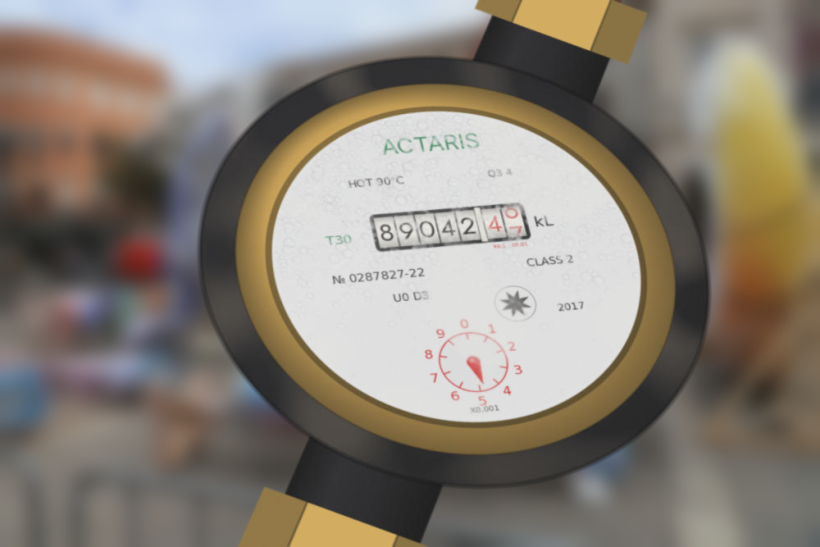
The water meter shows 89042.464 kL
